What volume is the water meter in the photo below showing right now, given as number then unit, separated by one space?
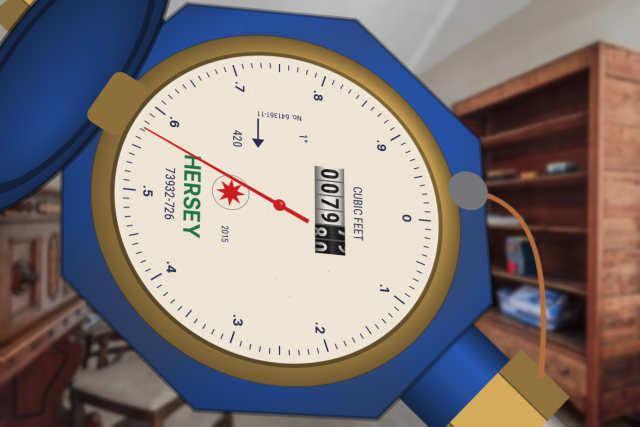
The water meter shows 7979.57 ft³
